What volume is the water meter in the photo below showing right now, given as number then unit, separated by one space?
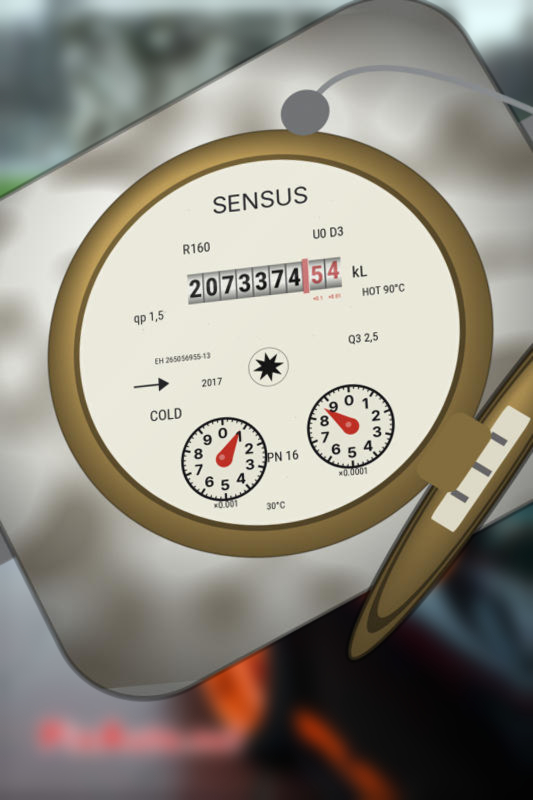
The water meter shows 2073374.5408 kL
